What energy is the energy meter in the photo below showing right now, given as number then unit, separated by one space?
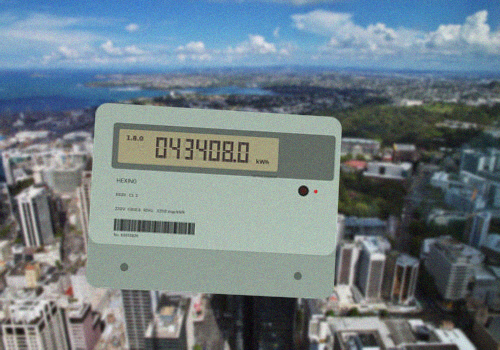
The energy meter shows 43408.0 kWh
